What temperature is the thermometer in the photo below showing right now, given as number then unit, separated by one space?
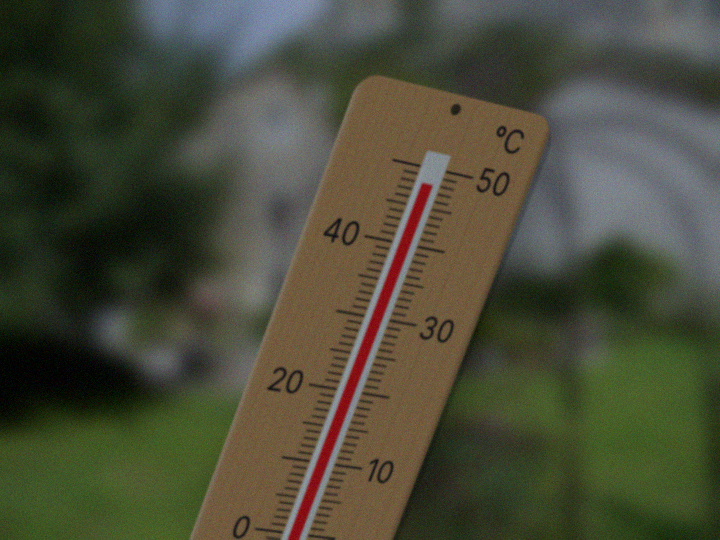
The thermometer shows 48 °C
